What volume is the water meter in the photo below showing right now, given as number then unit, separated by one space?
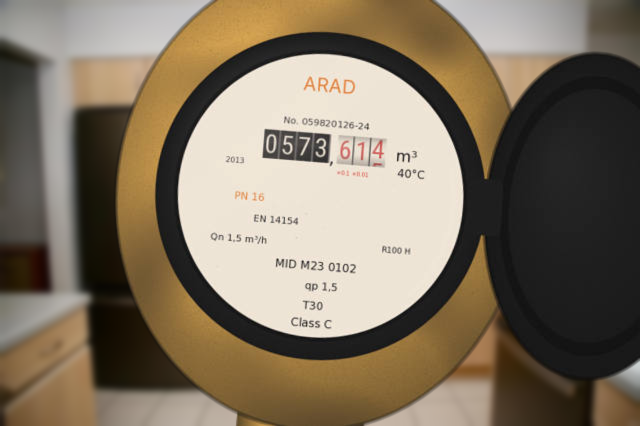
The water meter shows 573.614 m³
